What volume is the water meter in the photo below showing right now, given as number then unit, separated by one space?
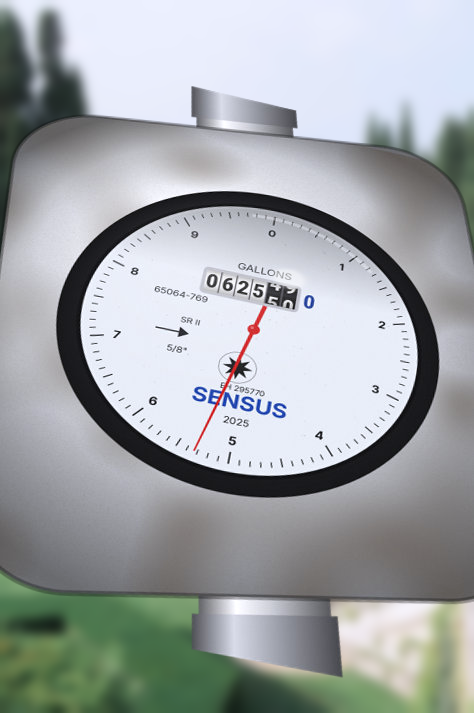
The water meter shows 625495.3 gal
